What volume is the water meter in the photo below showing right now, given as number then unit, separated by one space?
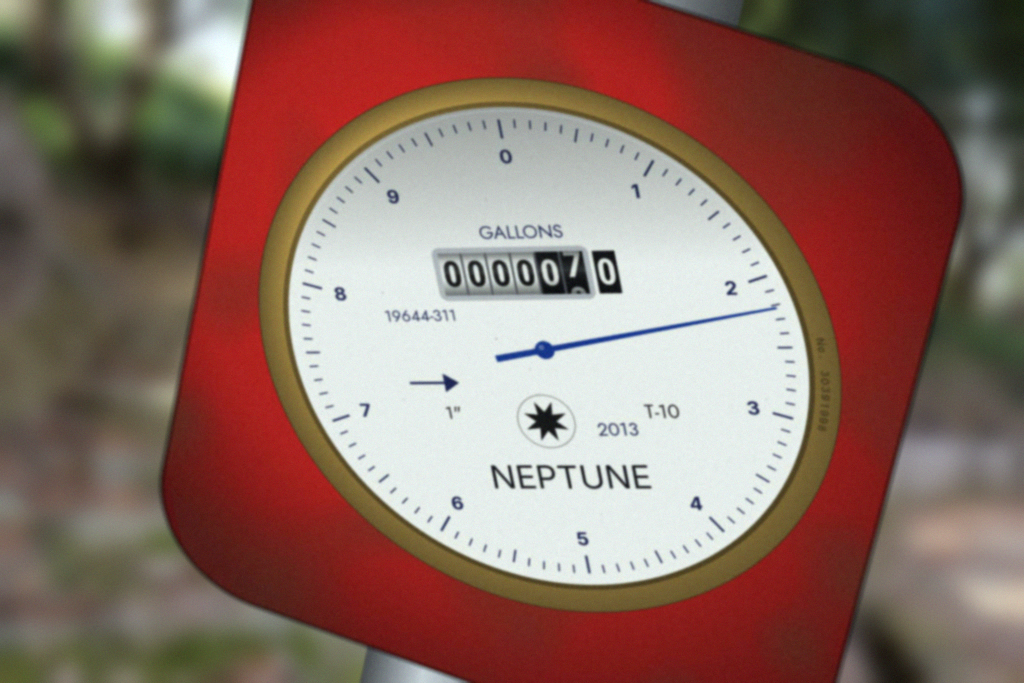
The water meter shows 72.2 gal
